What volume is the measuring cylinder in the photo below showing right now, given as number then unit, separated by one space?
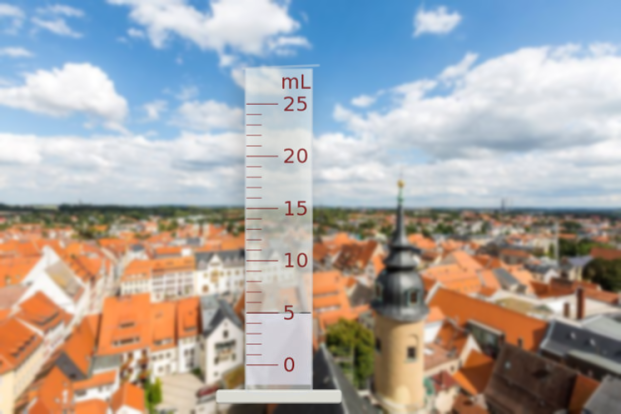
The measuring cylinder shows 5 mL
